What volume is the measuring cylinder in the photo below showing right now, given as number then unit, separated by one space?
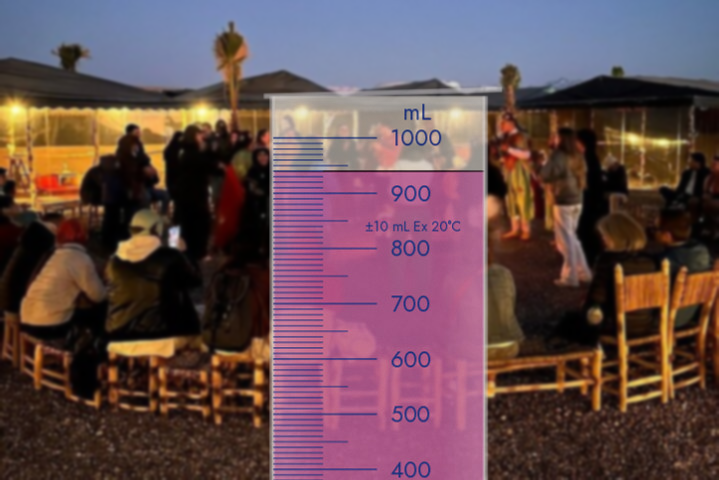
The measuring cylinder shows 940 mL
